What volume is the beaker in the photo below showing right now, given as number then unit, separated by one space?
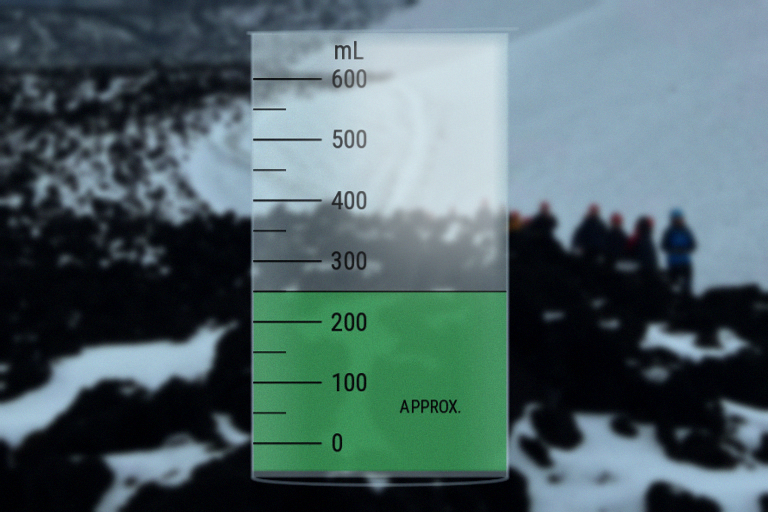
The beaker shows 250 mL
